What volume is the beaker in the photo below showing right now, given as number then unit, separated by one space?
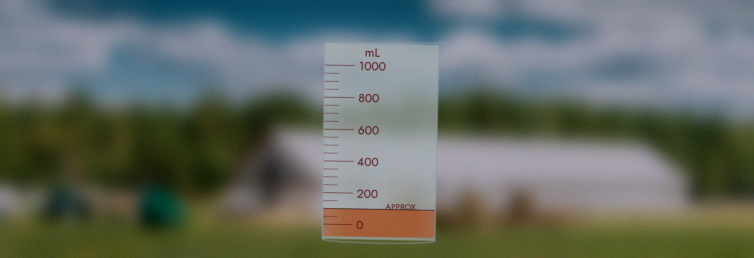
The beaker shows 100 mL
